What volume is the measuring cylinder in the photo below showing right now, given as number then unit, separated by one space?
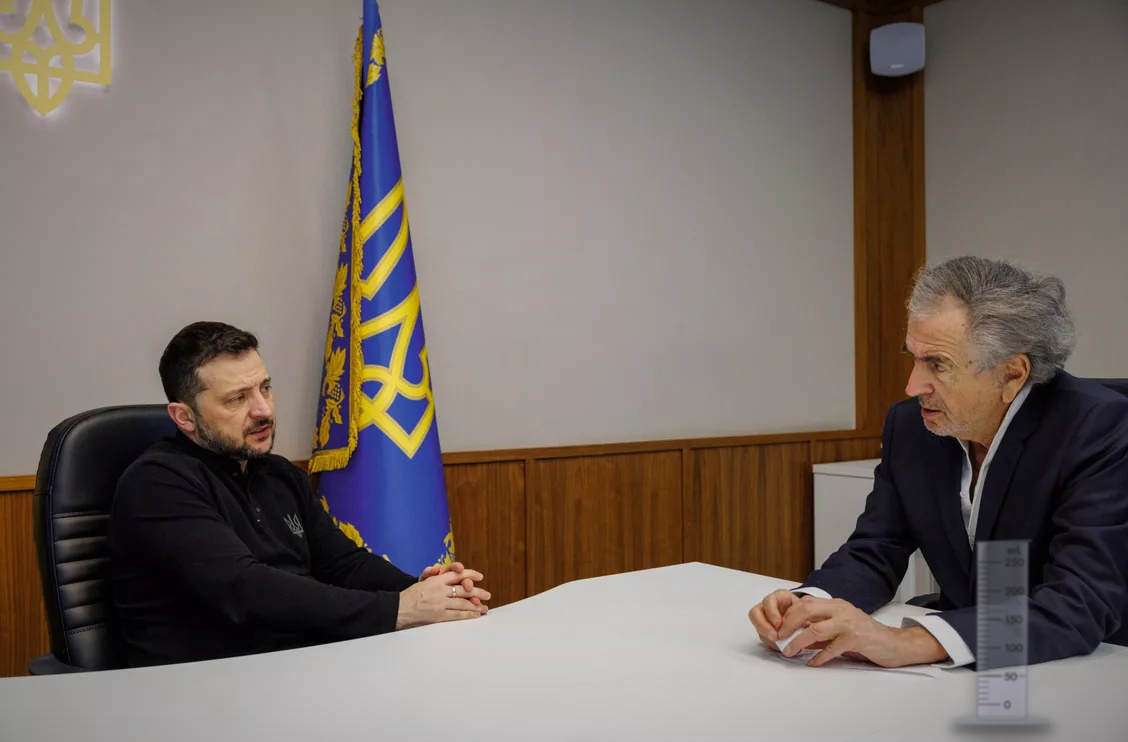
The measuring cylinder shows 50 mL
